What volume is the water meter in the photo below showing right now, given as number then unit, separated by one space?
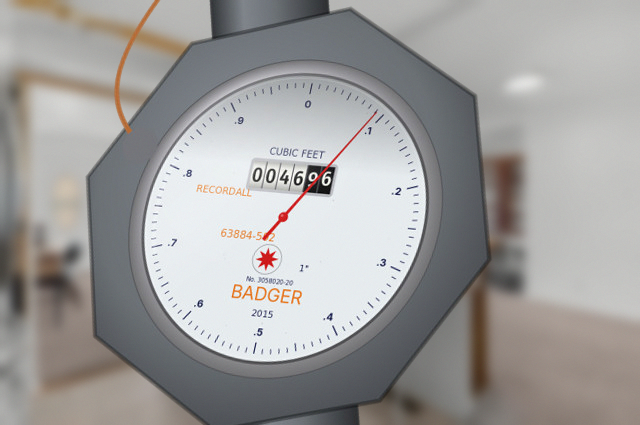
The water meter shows 4696.09 ft³
